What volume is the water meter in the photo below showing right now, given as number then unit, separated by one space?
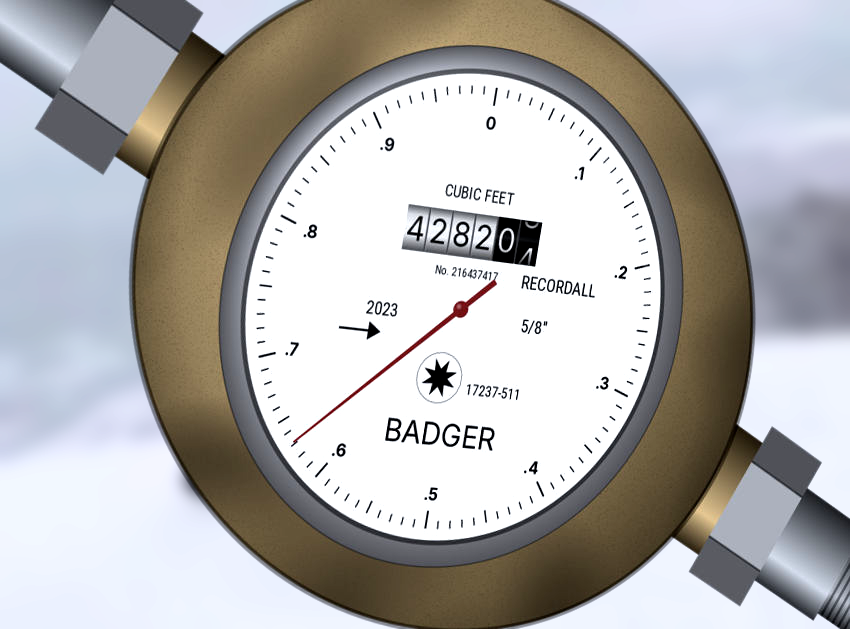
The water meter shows 428203.63 ft³
